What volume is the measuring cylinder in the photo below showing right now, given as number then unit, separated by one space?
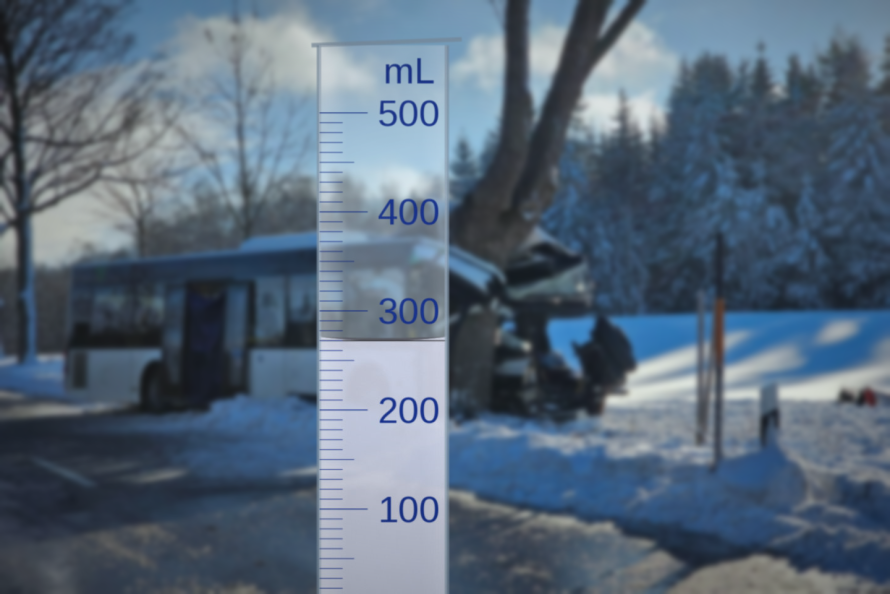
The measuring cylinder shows 270 mL
